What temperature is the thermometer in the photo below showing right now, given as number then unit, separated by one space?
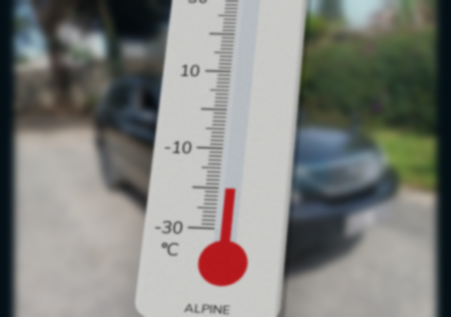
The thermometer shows -20 °C
